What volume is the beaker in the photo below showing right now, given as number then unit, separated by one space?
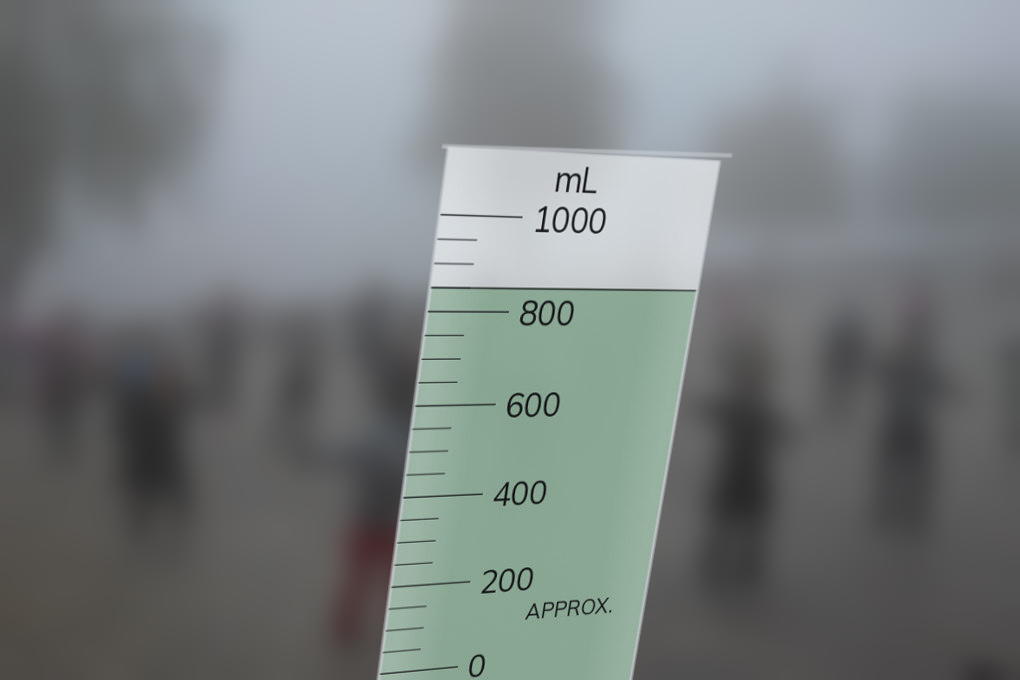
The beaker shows 850 mL
